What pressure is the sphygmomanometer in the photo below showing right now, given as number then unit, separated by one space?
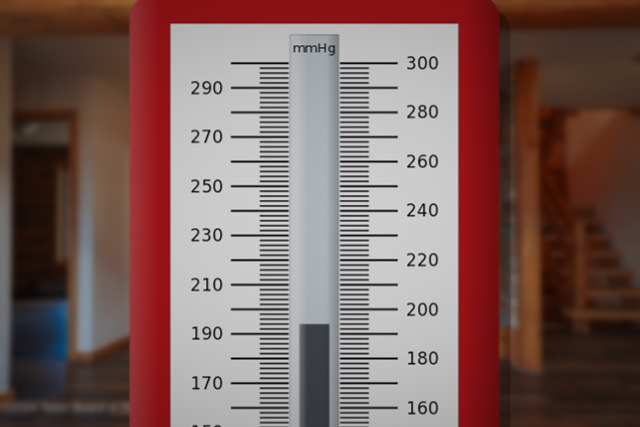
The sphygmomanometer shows 194 mmHg
